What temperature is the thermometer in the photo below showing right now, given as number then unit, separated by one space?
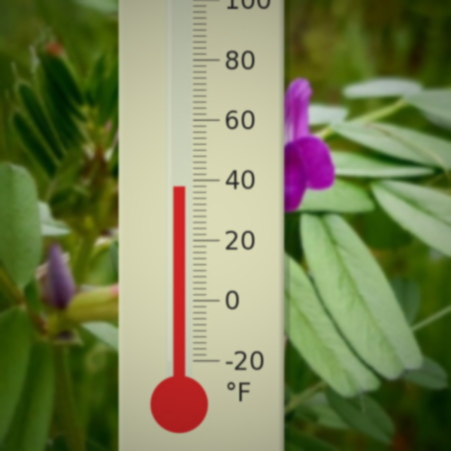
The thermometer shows 38 °F
